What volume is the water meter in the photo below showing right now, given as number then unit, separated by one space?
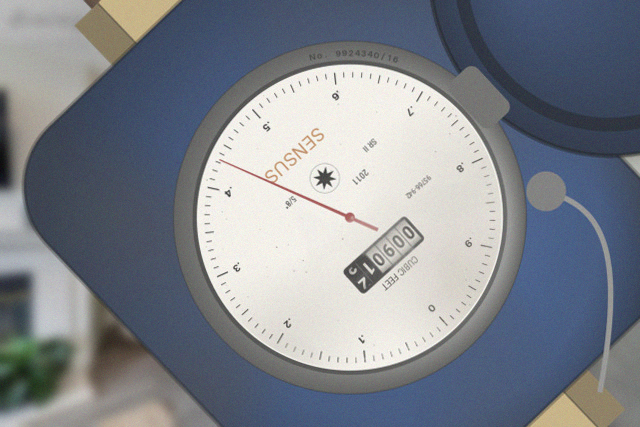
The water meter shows 9012.43 ft³
